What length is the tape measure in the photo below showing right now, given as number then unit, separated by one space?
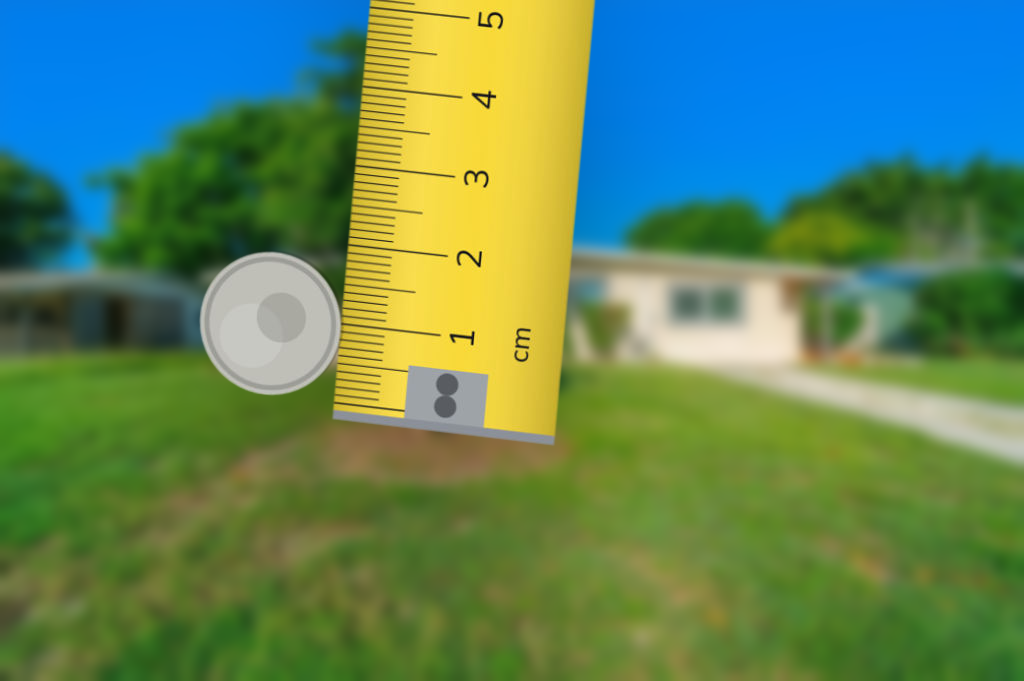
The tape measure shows 1.8 cm
